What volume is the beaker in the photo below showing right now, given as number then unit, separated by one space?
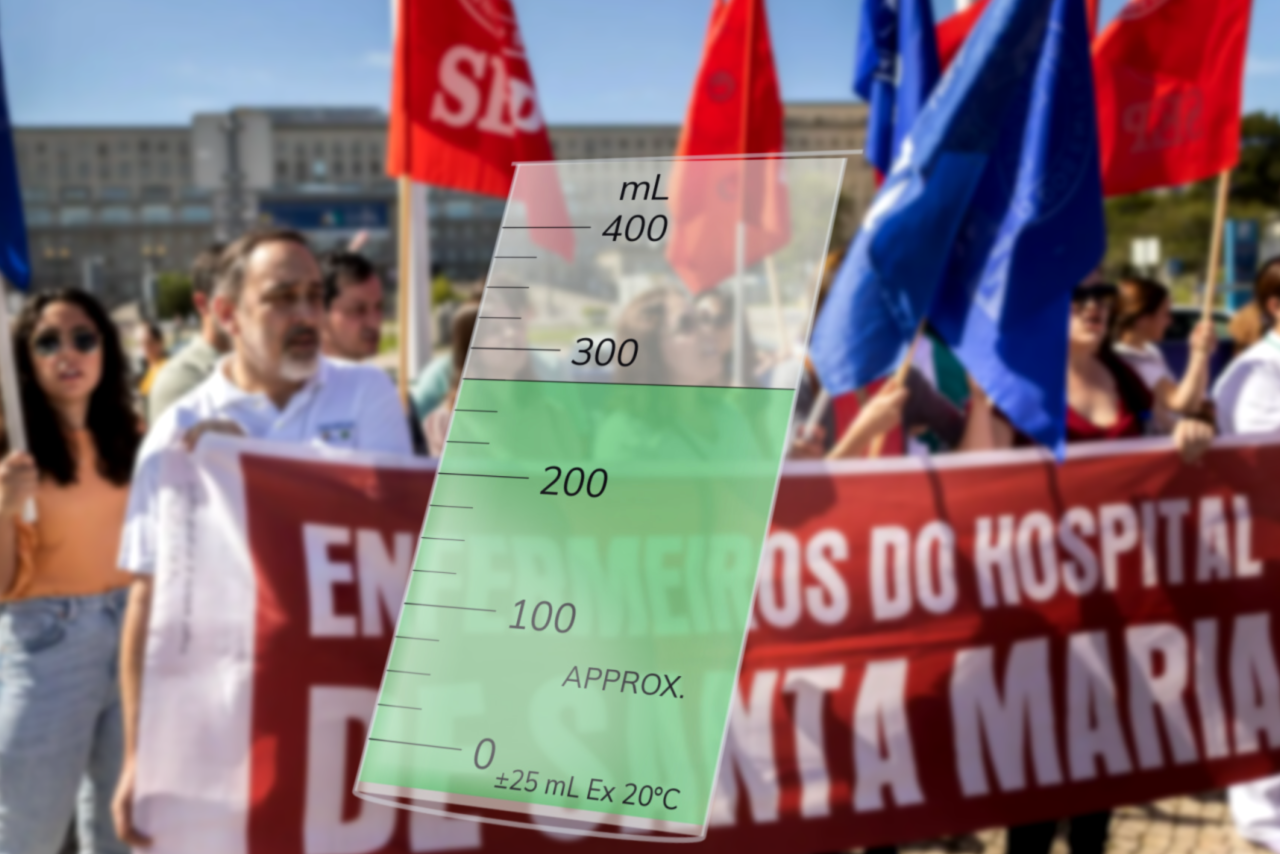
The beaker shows 275 mL
